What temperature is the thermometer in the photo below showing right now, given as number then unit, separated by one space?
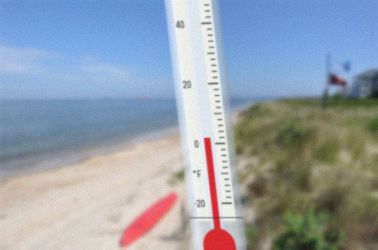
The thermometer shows 2 °F
